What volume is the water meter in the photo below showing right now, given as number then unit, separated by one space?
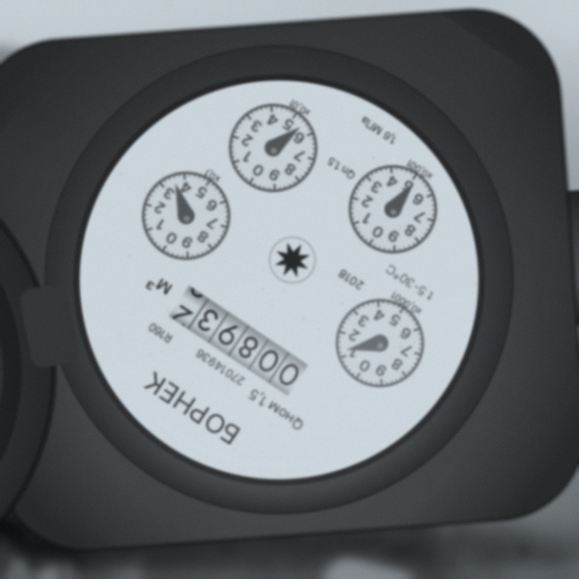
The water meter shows 8932.3551 m³
